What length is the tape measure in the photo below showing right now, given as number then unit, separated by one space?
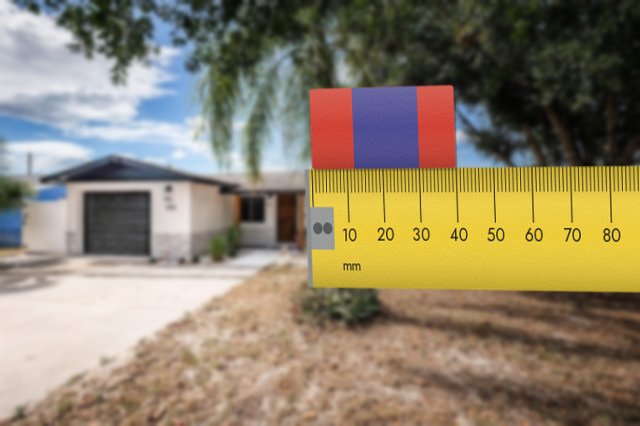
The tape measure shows 40 mm
